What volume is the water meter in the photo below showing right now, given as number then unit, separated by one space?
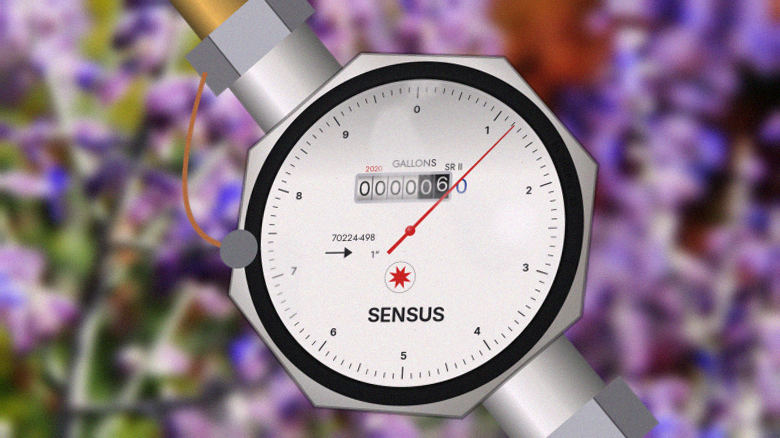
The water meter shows 61.2 gal
